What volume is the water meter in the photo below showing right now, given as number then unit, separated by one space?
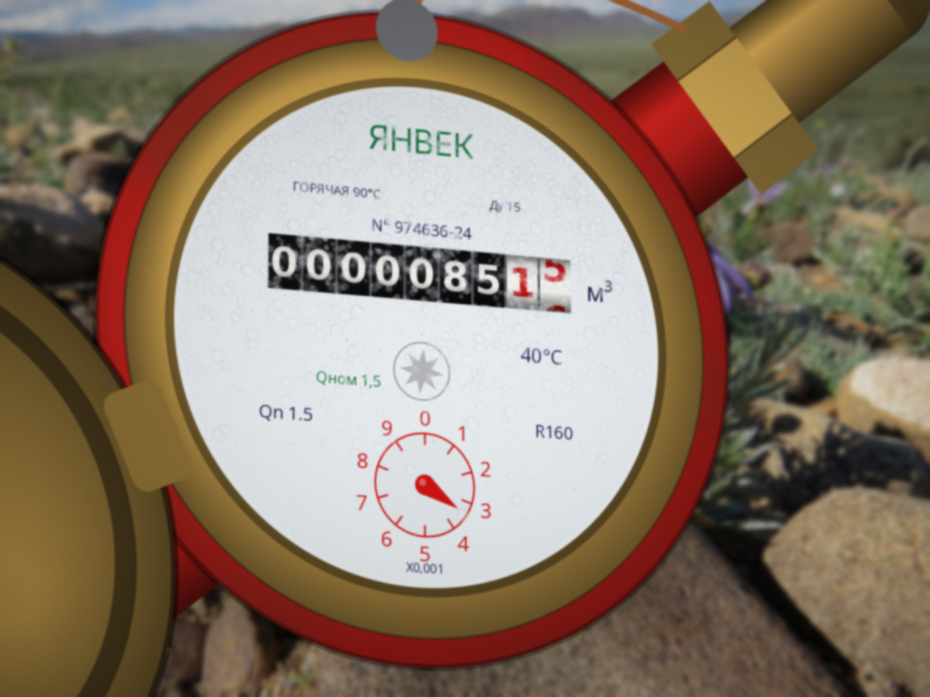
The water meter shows 85.153 m³
